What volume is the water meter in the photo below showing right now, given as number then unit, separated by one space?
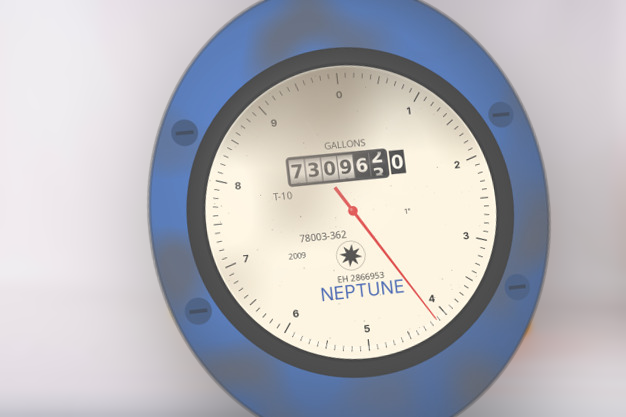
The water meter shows 7309624.1 gal
